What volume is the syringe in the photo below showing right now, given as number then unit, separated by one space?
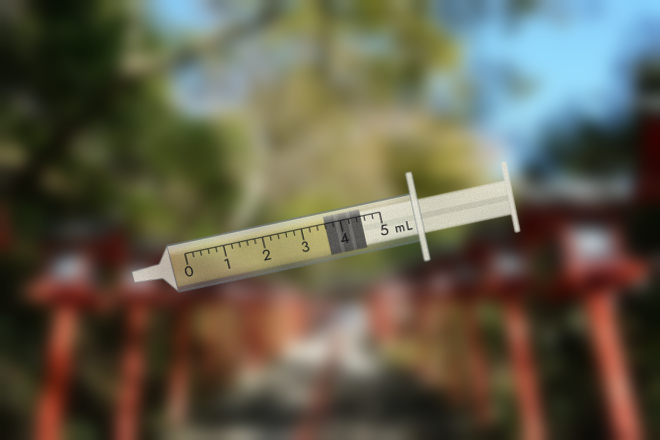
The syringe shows 3.6 mL
